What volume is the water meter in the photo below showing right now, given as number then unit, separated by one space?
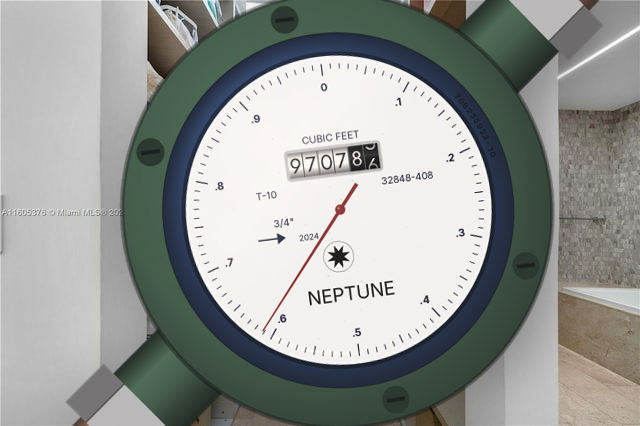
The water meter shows 970785.61 ft³
